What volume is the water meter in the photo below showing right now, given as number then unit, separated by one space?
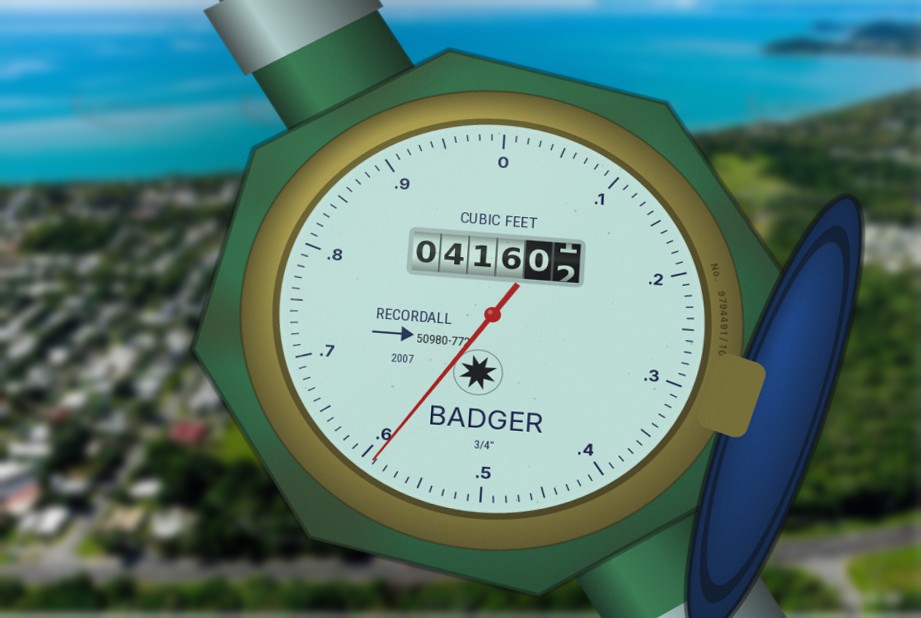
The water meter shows 41601.59 ft³
